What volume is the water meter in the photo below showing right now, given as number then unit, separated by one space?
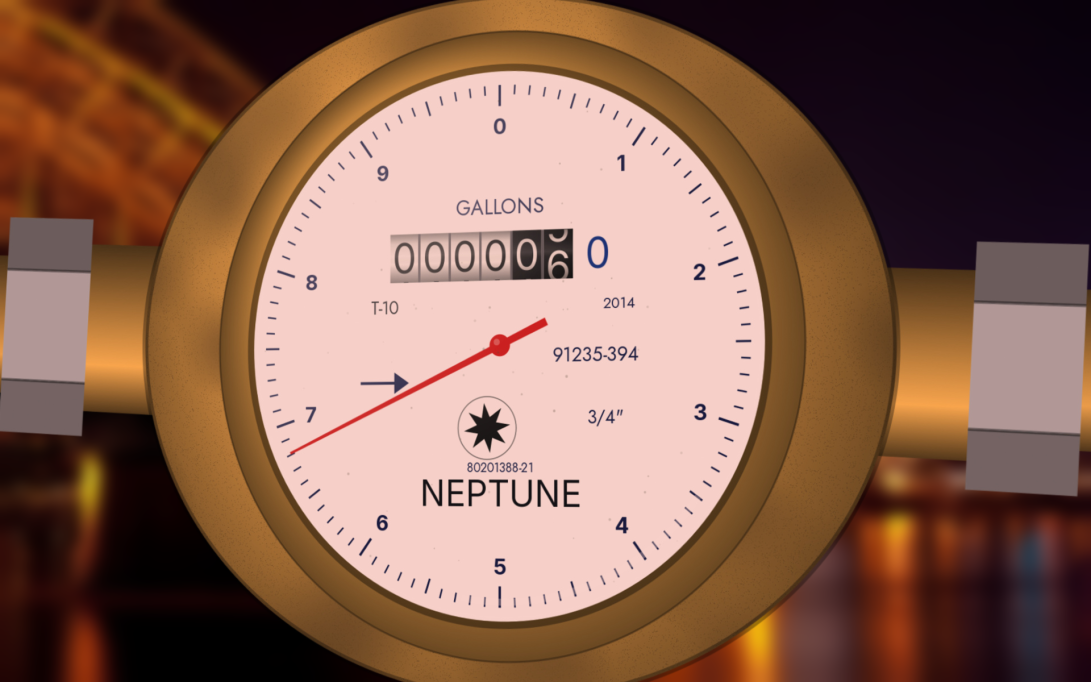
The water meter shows 56.8 gal
